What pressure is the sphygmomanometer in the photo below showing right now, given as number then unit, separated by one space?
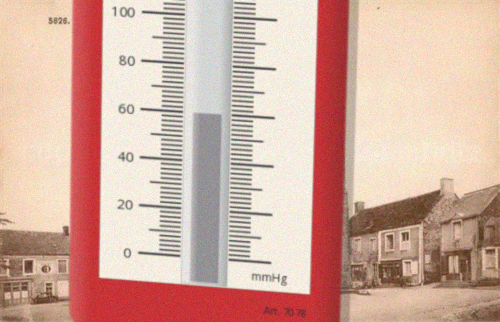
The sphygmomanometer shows 60 mmHg
